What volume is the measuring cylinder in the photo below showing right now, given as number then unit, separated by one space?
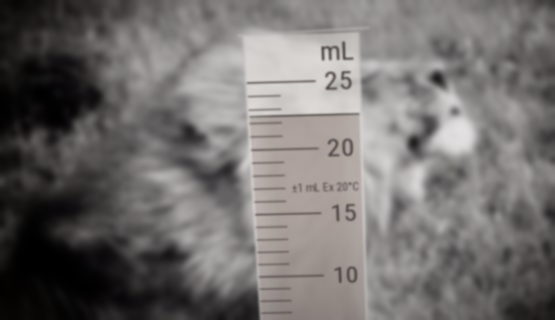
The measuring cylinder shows 22.5 mL
